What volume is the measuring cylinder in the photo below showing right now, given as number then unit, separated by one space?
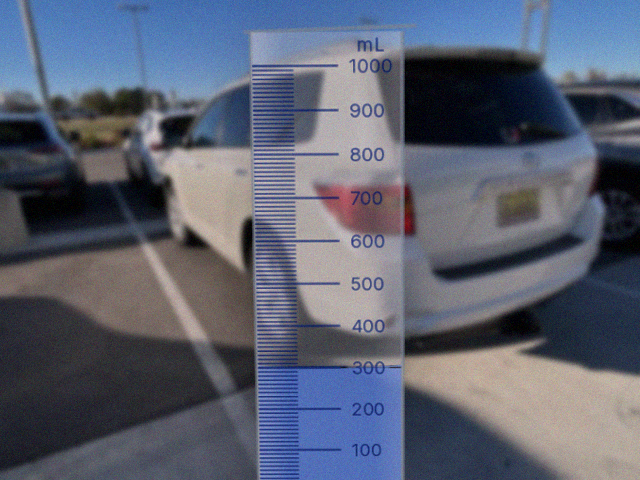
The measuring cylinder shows 300 mL
